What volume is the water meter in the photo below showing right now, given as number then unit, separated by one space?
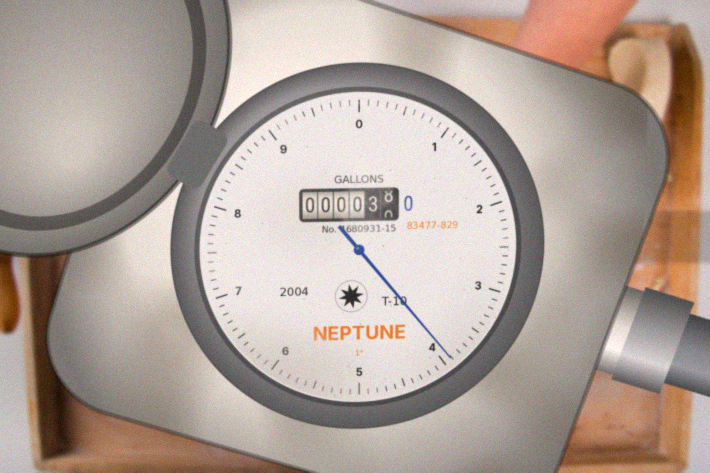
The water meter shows 383.9 gal
